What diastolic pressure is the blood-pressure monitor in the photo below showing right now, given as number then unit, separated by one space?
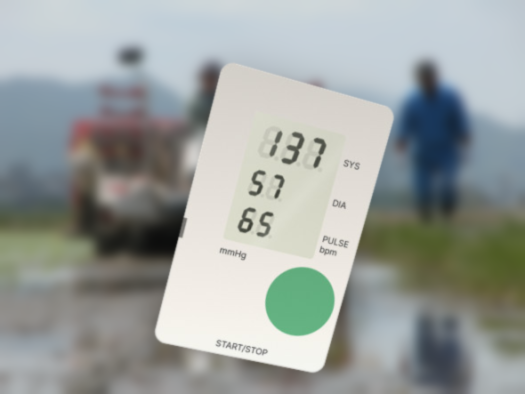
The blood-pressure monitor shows 57 mmHg
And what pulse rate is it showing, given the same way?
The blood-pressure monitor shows 65 bpm
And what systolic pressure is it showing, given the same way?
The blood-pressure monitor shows 137 mmHg
